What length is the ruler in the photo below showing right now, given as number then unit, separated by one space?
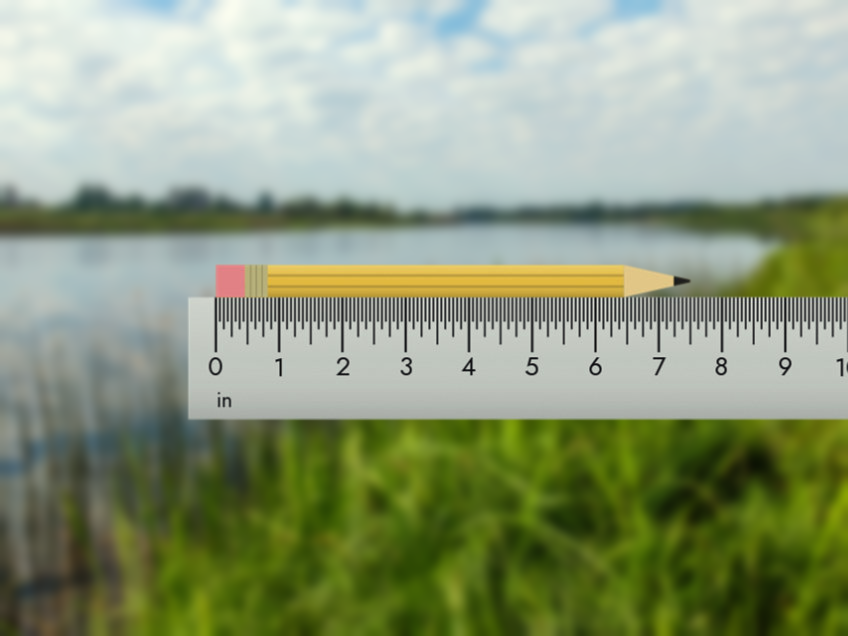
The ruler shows 7.5 in
